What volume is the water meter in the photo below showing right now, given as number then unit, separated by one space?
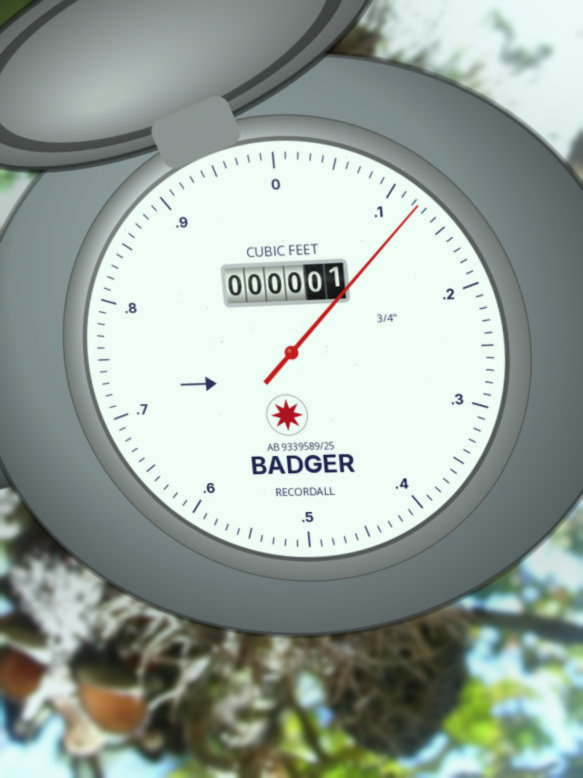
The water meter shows 1.12 ft³
